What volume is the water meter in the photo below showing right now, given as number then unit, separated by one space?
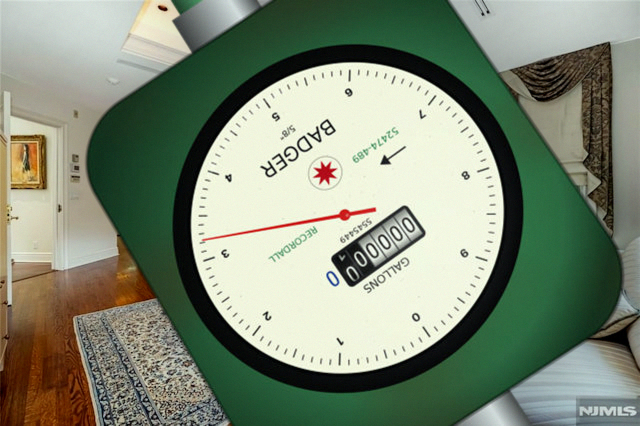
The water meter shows 3.2 gal
